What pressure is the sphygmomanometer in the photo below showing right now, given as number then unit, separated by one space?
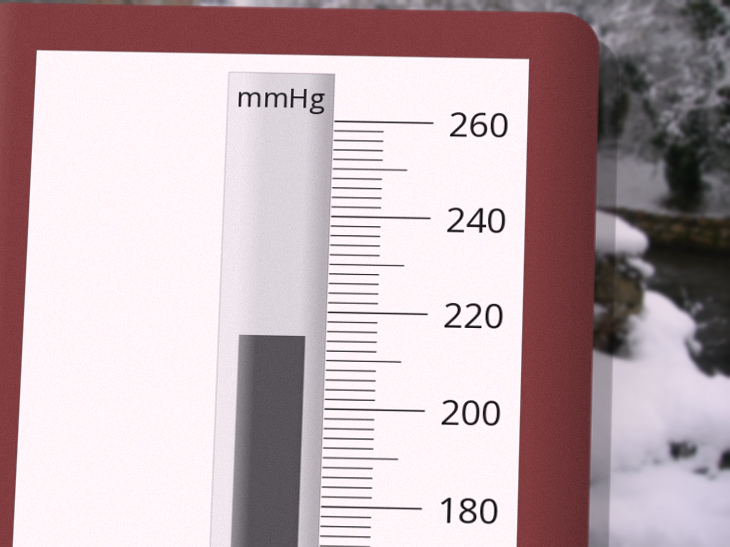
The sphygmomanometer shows 215 mmHg
